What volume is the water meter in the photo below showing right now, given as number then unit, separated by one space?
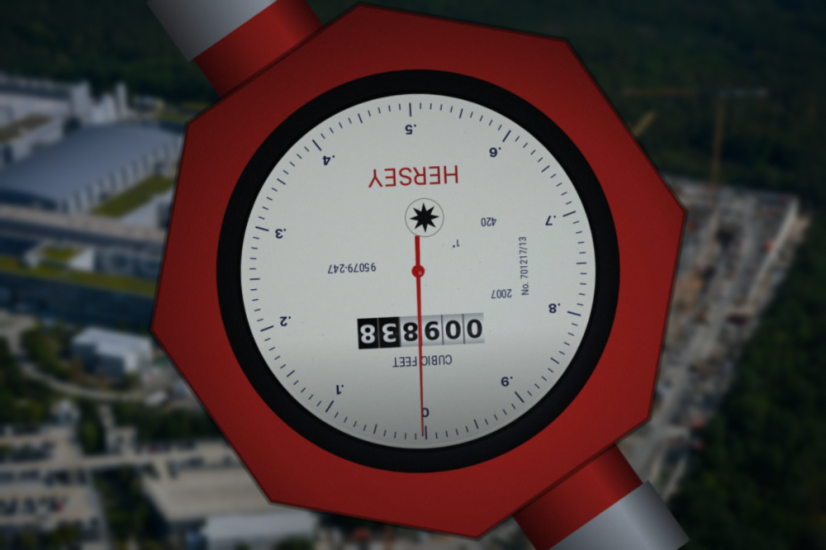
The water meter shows 9838.00 ft³
